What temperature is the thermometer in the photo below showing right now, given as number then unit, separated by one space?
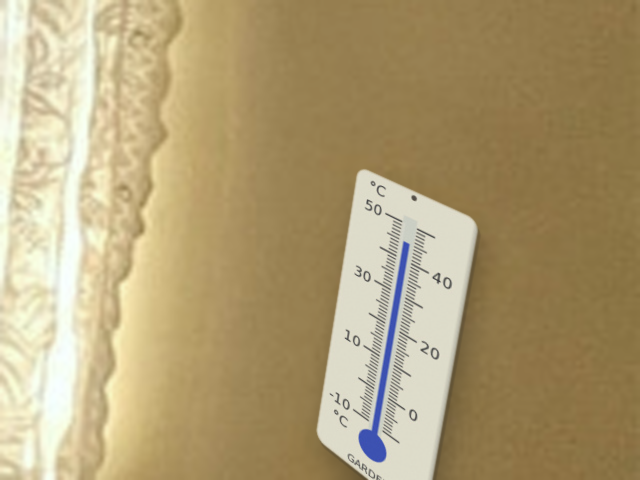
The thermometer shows 45 °C
